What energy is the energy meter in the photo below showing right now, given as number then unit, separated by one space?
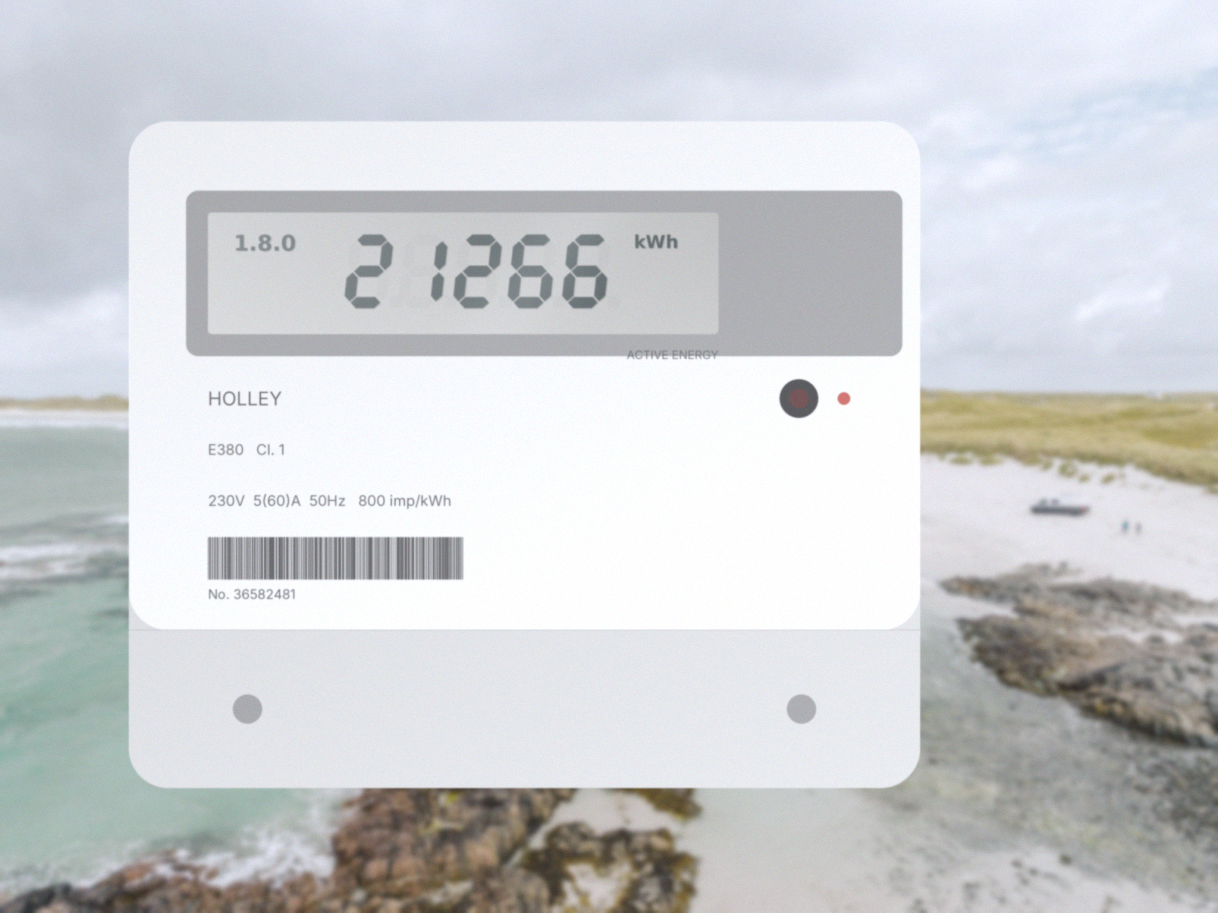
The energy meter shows 21266 kWh
